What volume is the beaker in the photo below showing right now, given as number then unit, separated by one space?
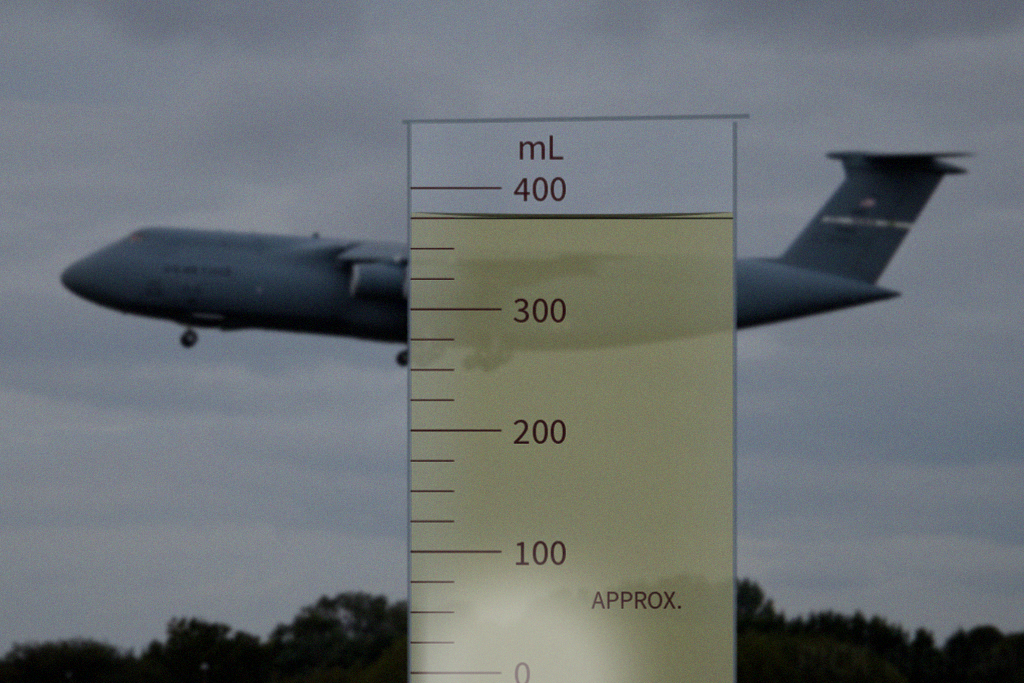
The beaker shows 375 mL
